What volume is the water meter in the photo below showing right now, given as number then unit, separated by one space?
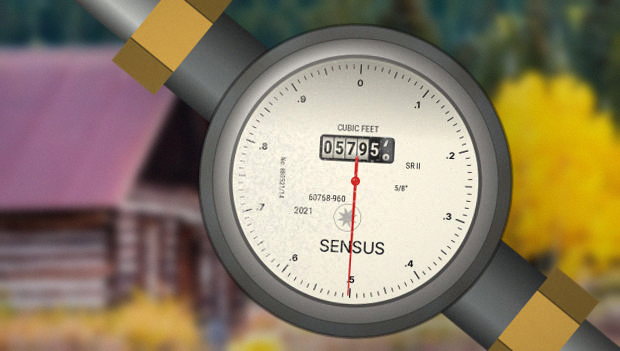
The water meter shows 57957.50 ft³
